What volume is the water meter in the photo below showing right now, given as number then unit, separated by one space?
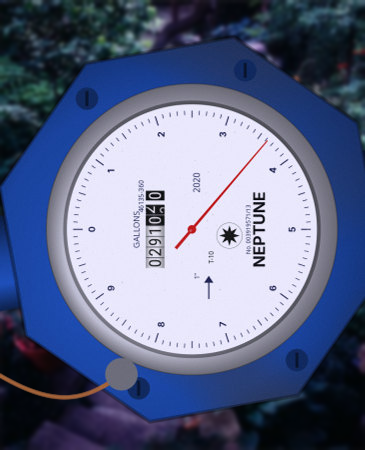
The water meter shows 291023.6 gal
